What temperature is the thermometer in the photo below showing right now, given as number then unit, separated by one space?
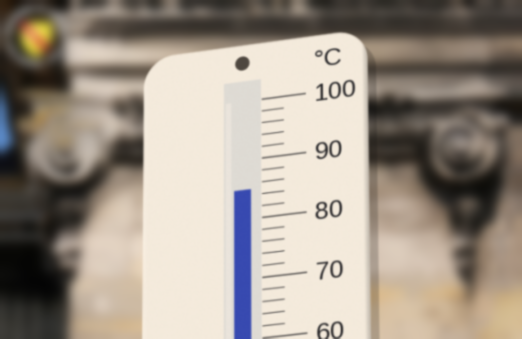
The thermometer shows 85 °C
